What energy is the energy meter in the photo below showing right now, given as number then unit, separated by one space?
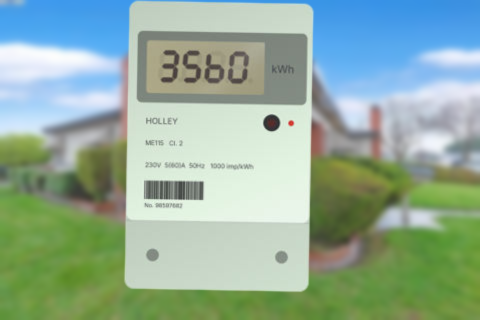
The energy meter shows 3560 kWh
